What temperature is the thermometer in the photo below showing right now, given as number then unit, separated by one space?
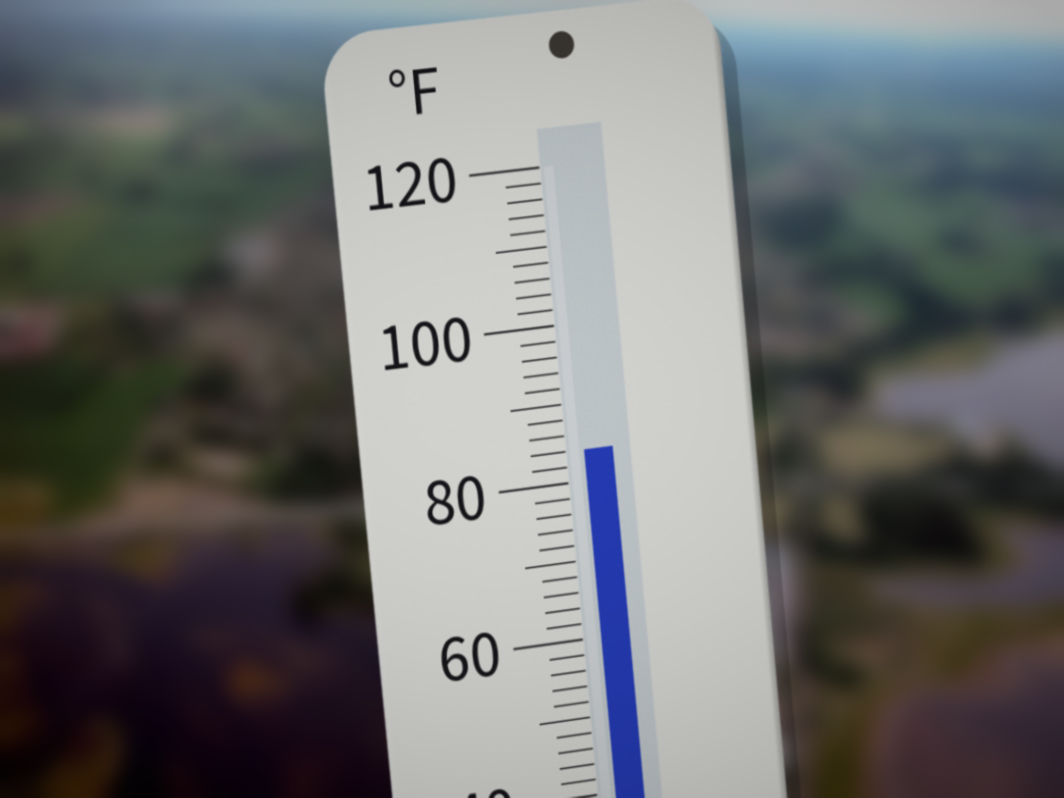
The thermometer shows 84 °F
